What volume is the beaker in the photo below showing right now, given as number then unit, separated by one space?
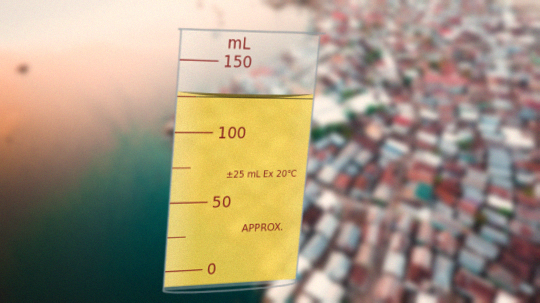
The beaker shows 125 mL
